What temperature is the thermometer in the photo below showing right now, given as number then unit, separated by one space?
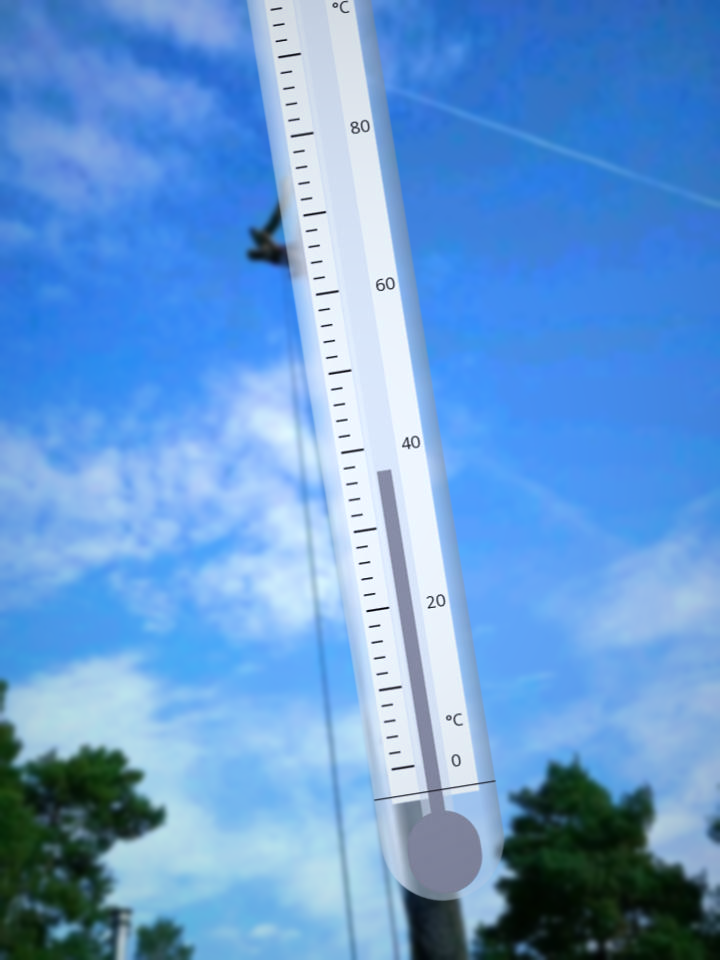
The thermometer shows 37 °C
